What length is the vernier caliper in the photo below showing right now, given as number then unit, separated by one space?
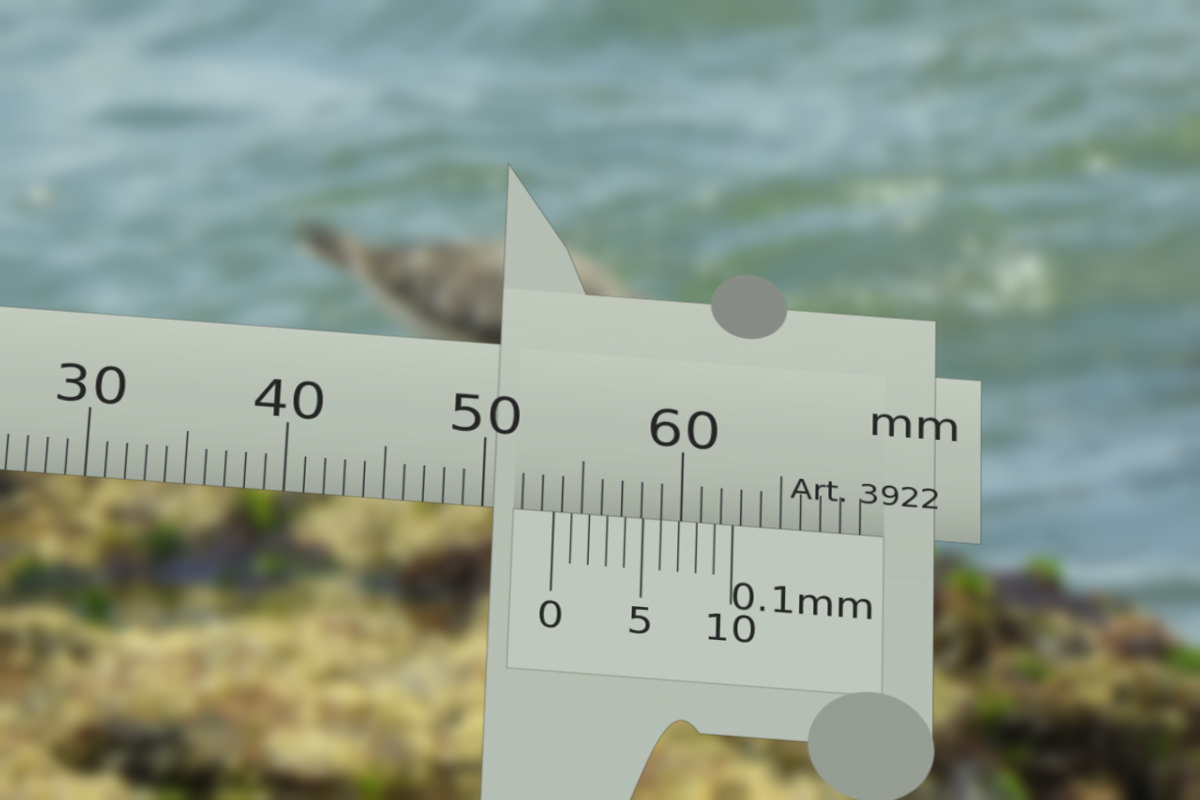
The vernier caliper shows 53.6 mm
